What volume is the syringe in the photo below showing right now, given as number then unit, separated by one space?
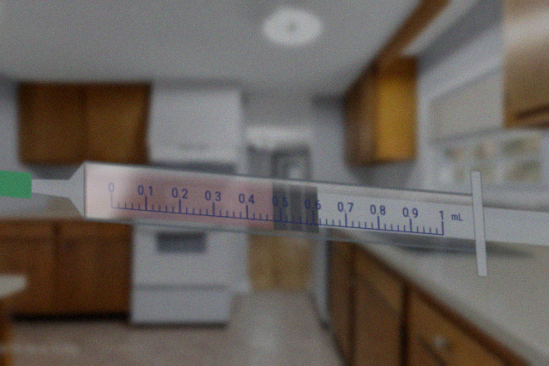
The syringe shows 0.48 mL
